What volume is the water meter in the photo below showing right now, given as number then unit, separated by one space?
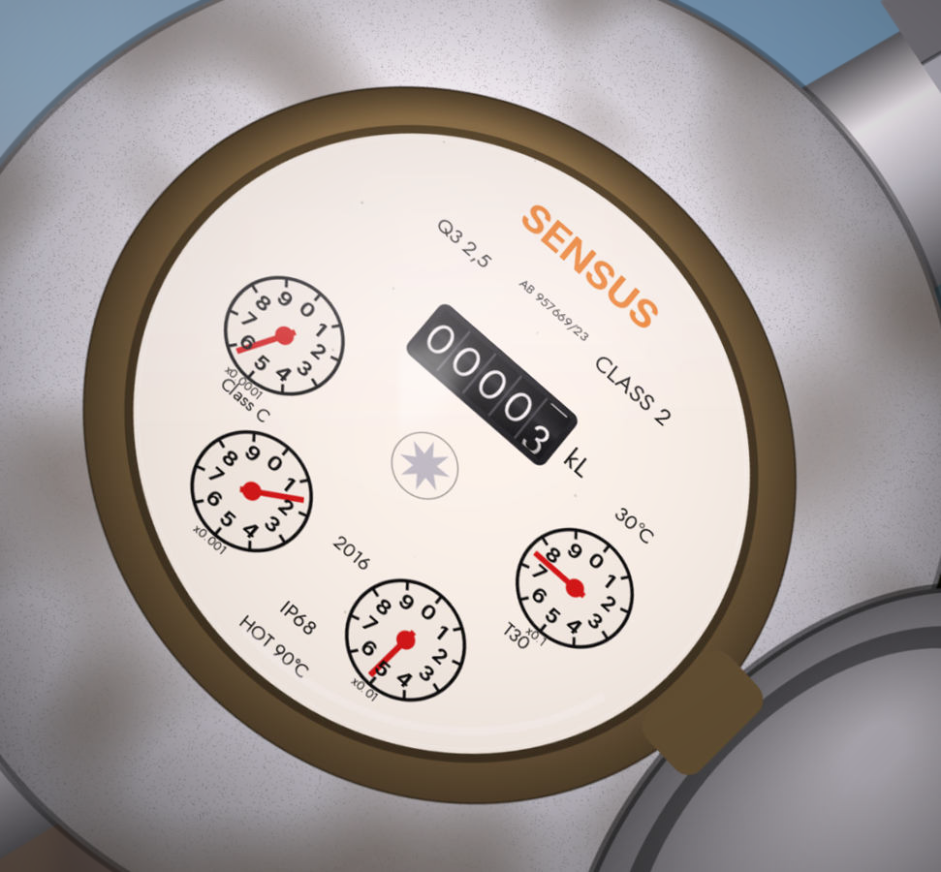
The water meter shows 2.7515 kL
